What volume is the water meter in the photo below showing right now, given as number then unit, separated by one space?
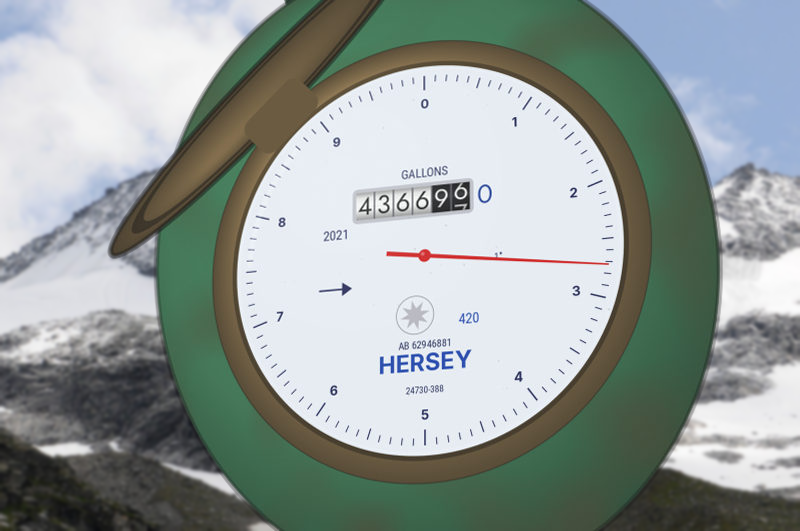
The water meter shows 4366962.7 gal
